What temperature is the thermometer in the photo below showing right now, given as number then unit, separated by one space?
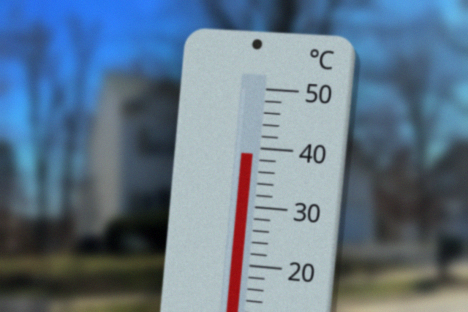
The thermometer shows 39 °C
